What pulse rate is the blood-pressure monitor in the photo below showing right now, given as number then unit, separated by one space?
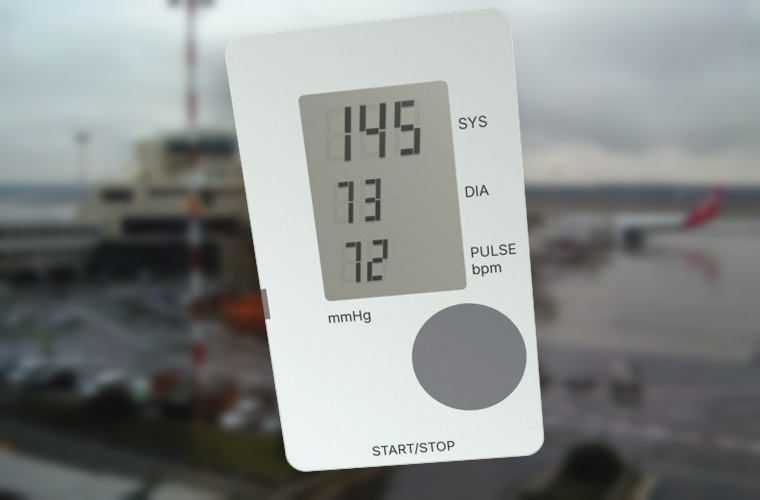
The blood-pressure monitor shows 72 bpm
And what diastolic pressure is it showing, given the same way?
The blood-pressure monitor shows 73 mmHg
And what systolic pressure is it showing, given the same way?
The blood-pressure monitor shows 145 mmHg
